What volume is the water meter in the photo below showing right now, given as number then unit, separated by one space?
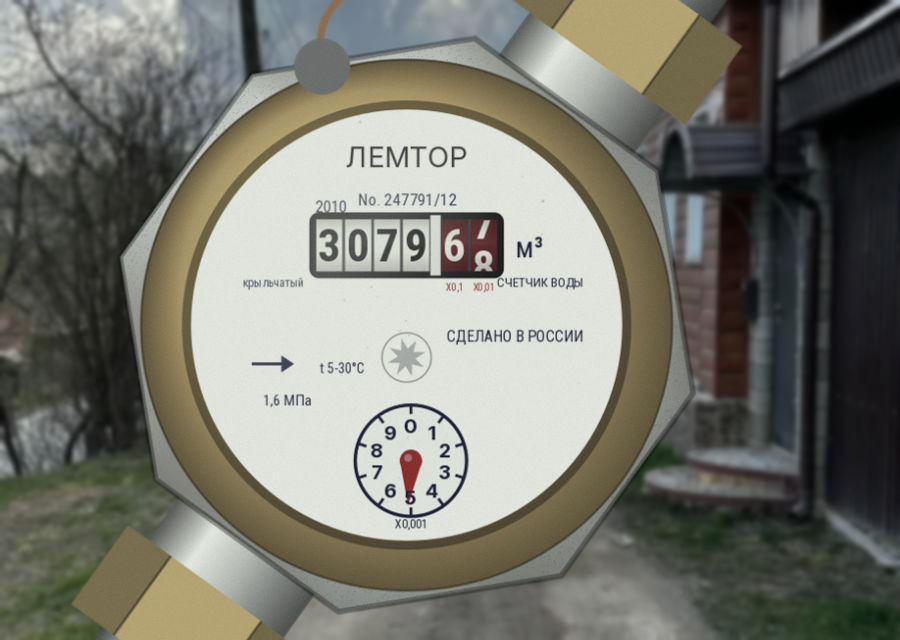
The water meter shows 3079.675 m³
